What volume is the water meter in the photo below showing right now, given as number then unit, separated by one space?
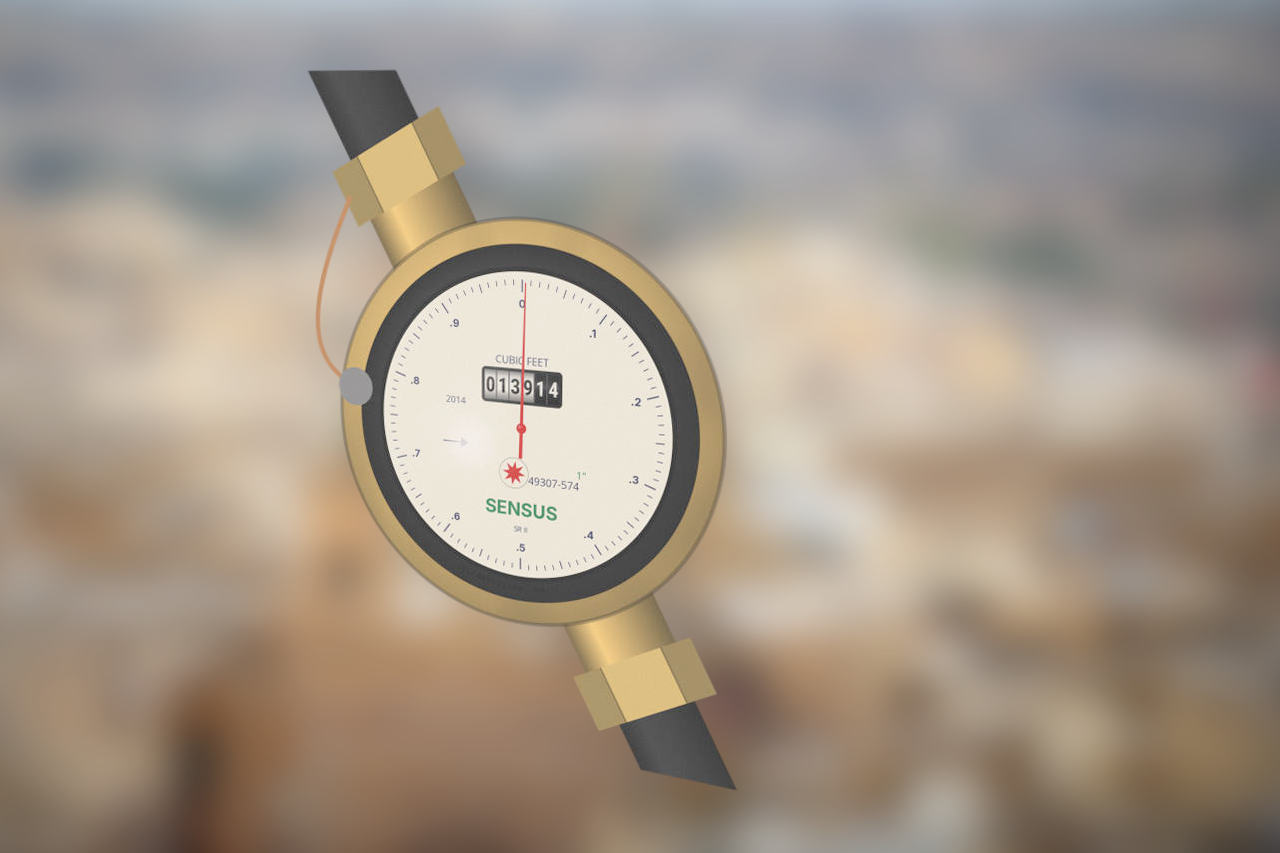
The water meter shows 13914.00 ft³
